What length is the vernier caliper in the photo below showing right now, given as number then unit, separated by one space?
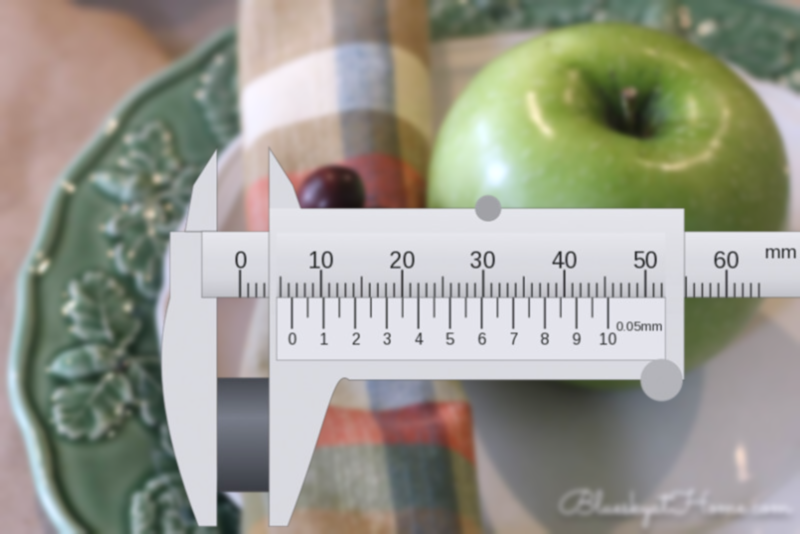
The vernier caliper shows 6.4 mm
